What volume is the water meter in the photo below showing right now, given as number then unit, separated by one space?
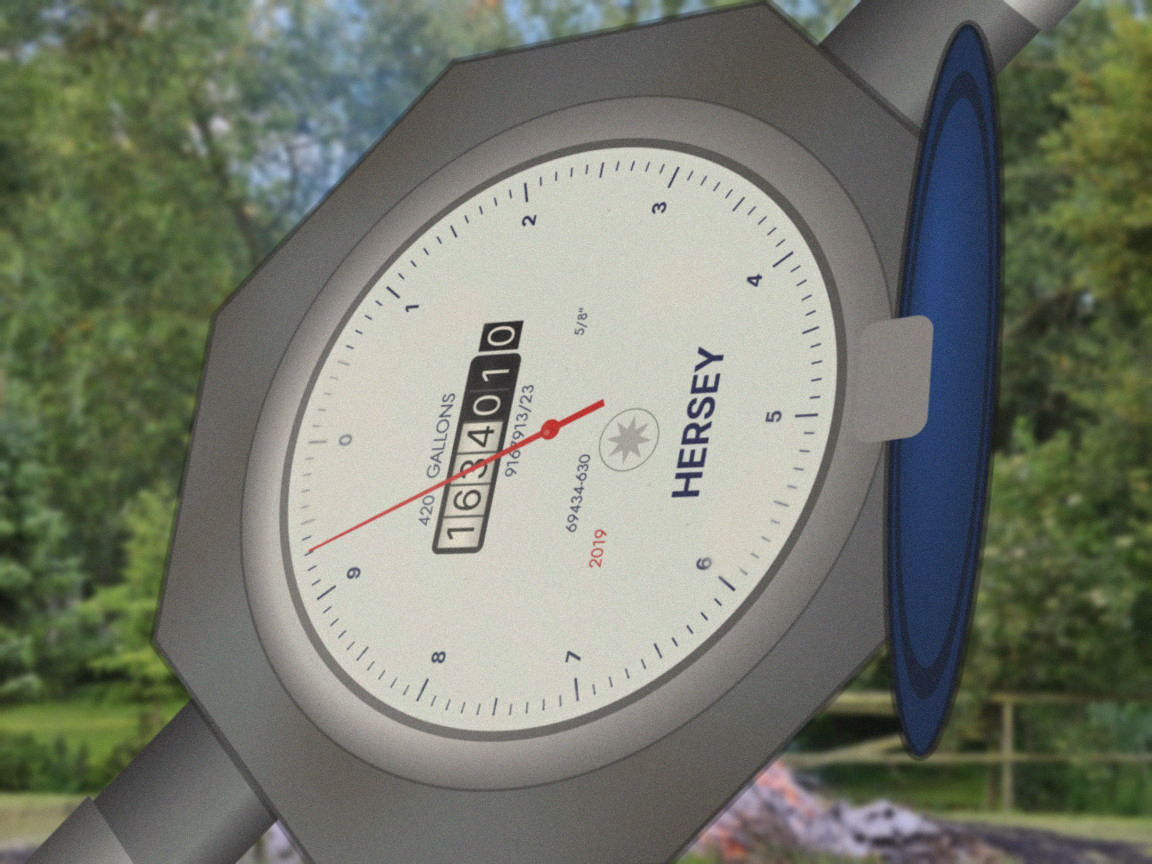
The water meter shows 1634009.3 gal
